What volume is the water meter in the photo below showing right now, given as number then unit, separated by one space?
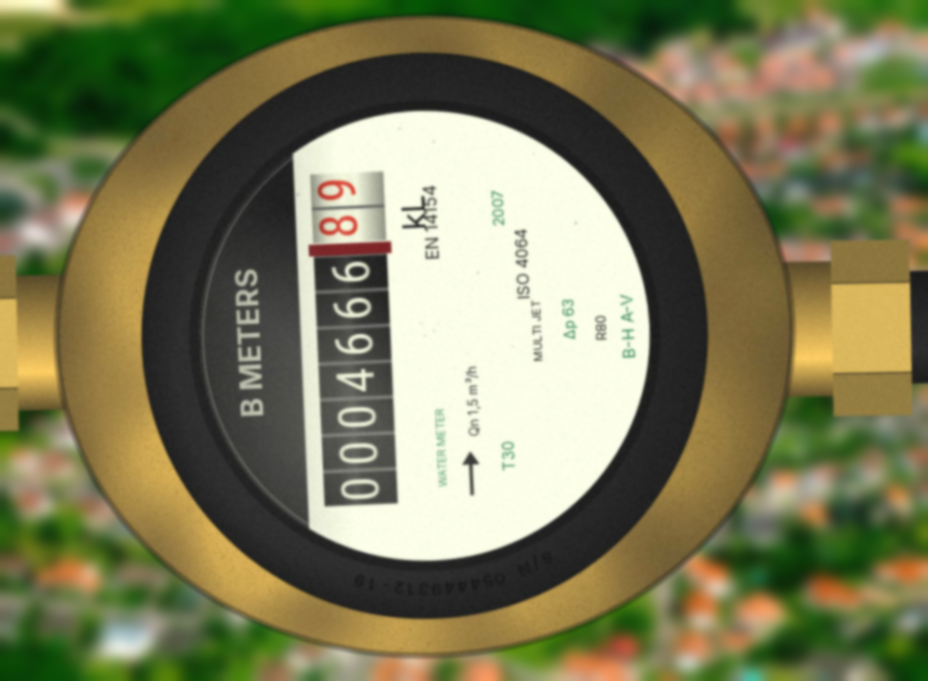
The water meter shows 4666.89 kL
